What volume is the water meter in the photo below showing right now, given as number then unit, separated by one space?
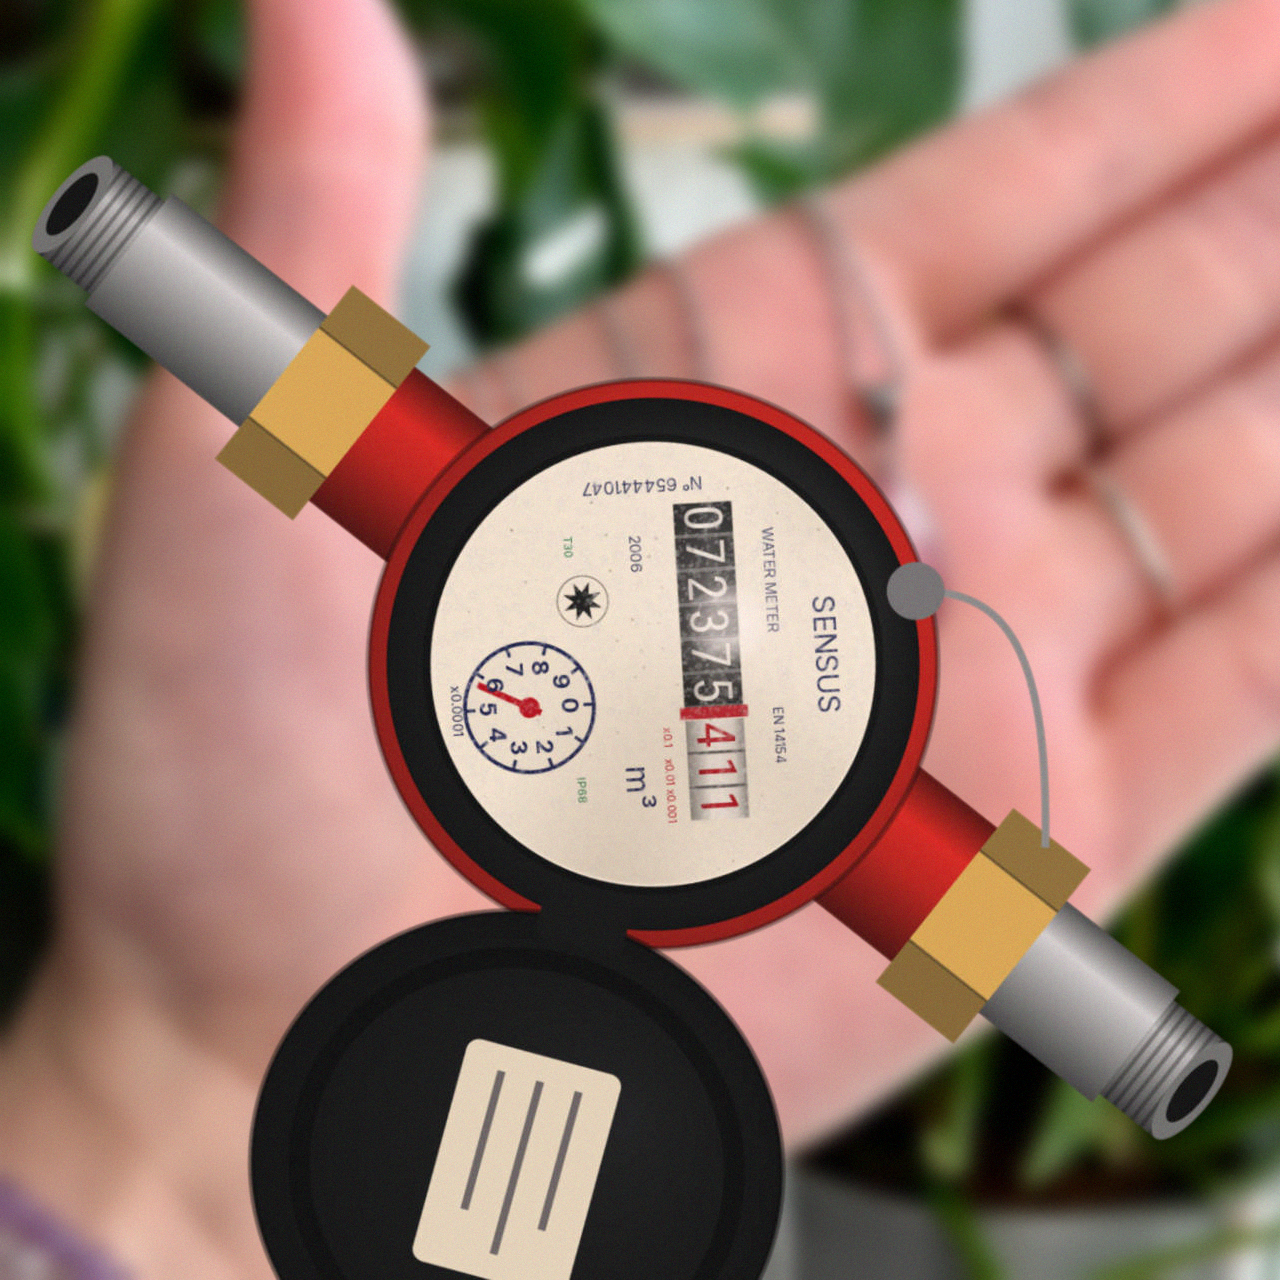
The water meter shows 72375.4115 m³
